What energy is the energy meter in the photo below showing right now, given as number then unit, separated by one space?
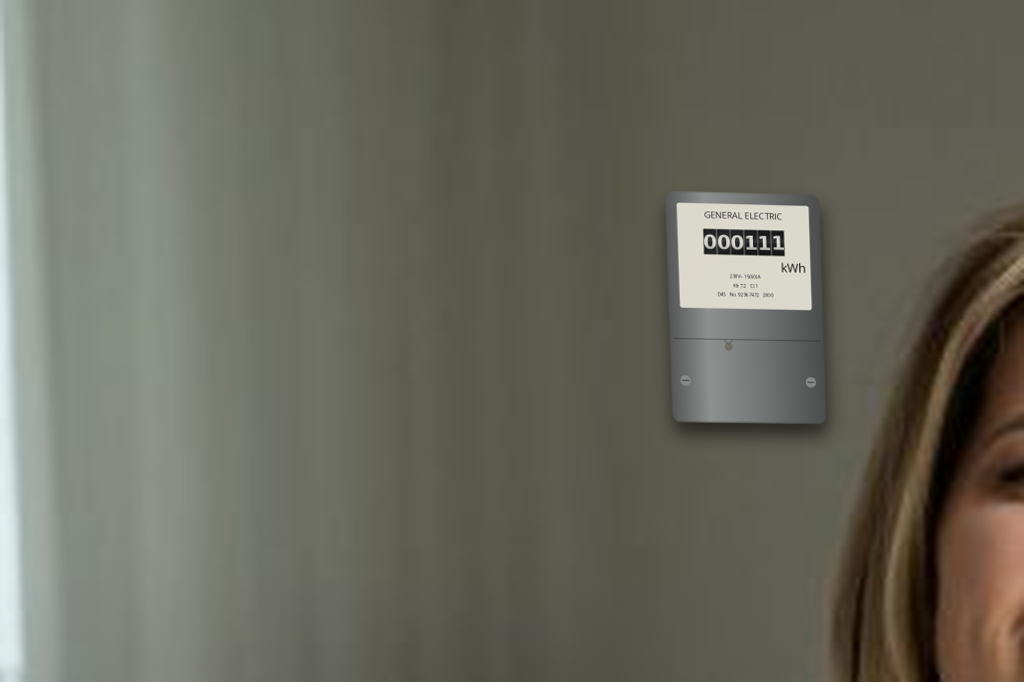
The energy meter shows 111 kWh
